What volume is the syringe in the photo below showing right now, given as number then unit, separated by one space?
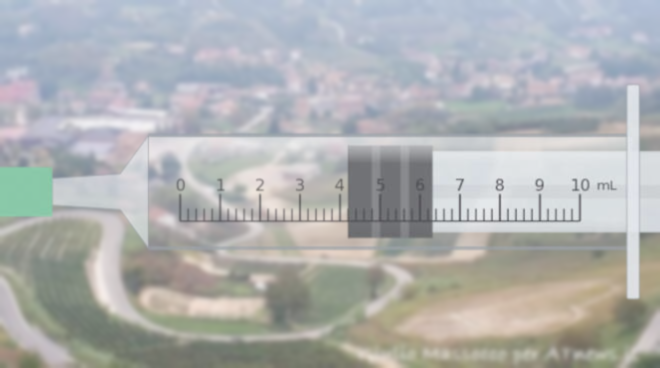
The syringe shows 4.2 mL
